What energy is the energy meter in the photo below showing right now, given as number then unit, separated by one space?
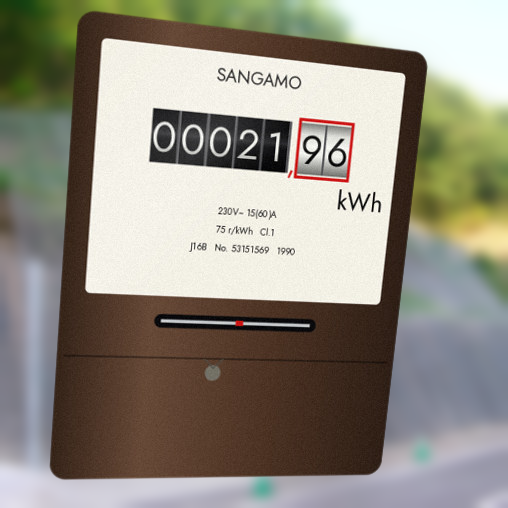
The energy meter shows 21.96 kWh
